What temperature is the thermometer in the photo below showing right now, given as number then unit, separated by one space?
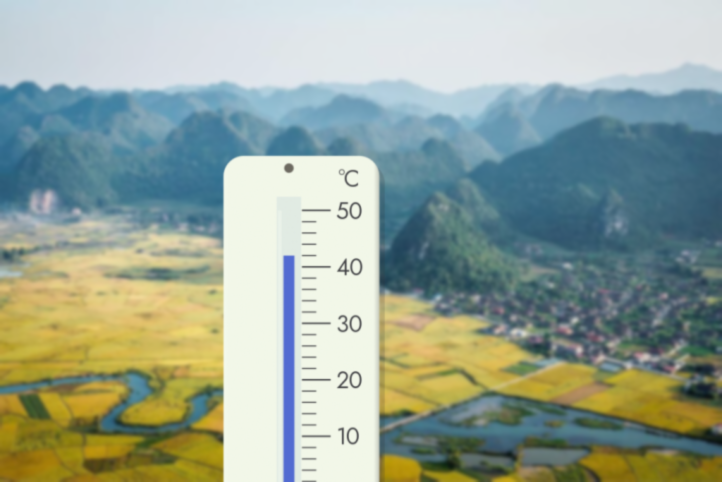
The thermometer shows 42 °C
